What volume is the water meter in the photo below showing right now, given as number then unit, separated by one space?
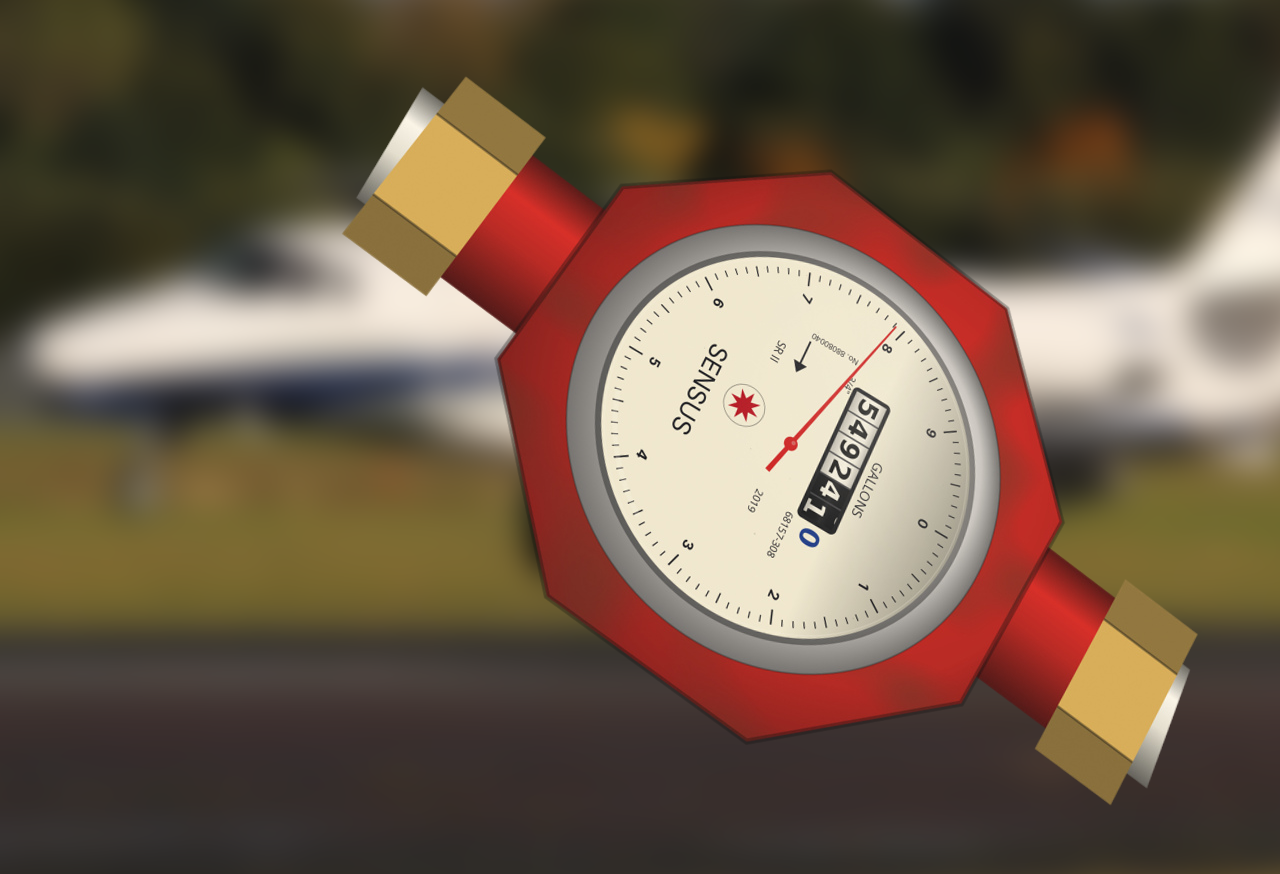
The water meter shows 5492407.9 gal
